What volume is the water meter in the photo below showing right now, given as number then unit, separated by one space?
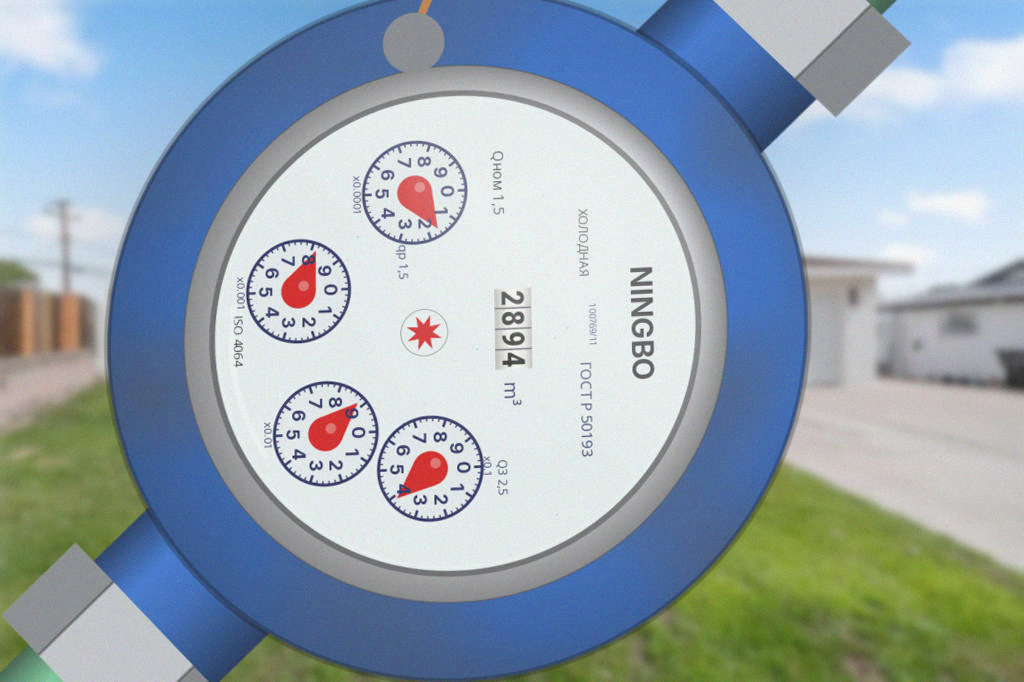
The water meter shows 2894.3881 m³
